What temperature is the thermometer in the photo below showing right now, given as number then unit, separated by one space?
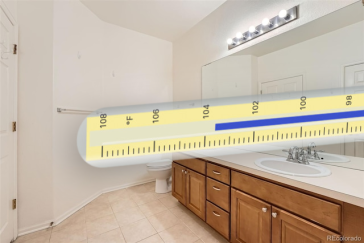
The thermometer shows 103.6 °F
